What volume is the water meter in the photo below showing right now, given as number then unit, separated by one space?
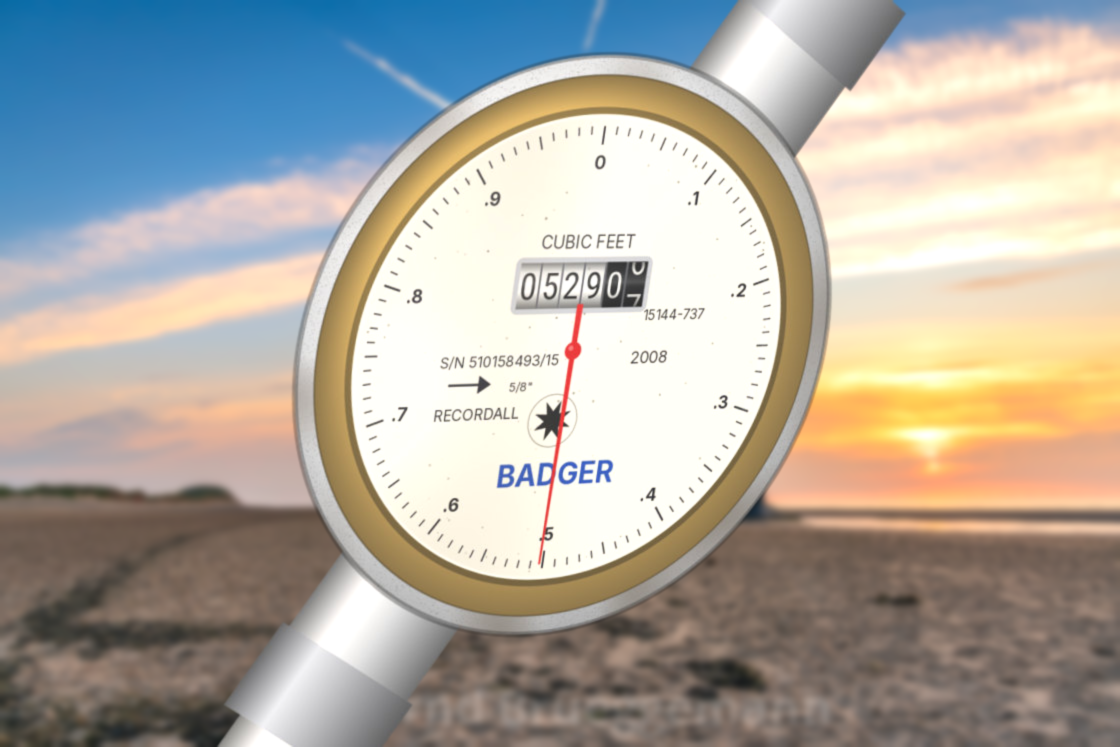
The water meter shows 52906.50 ft³
